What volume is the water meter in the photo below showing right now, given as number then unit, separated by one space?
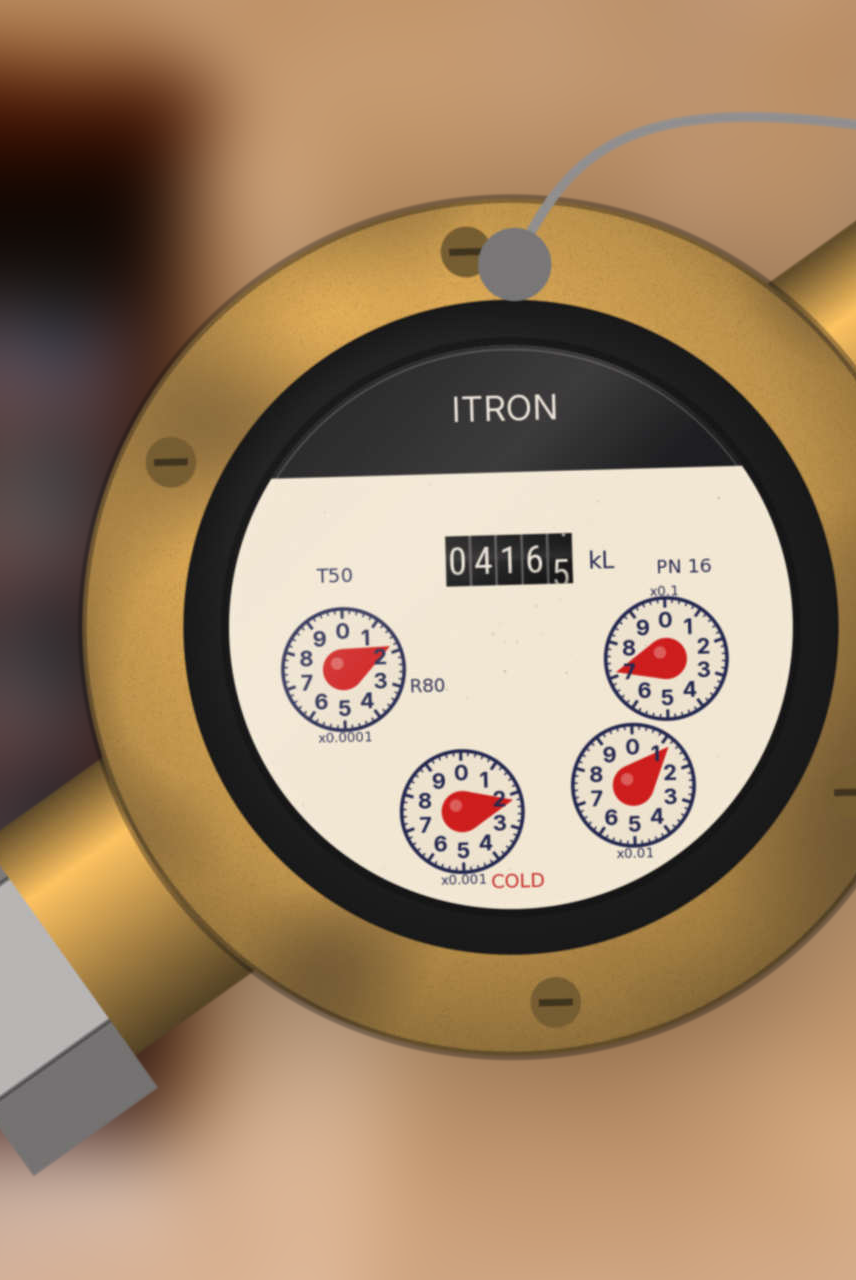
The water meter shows 4164.7121 kL
